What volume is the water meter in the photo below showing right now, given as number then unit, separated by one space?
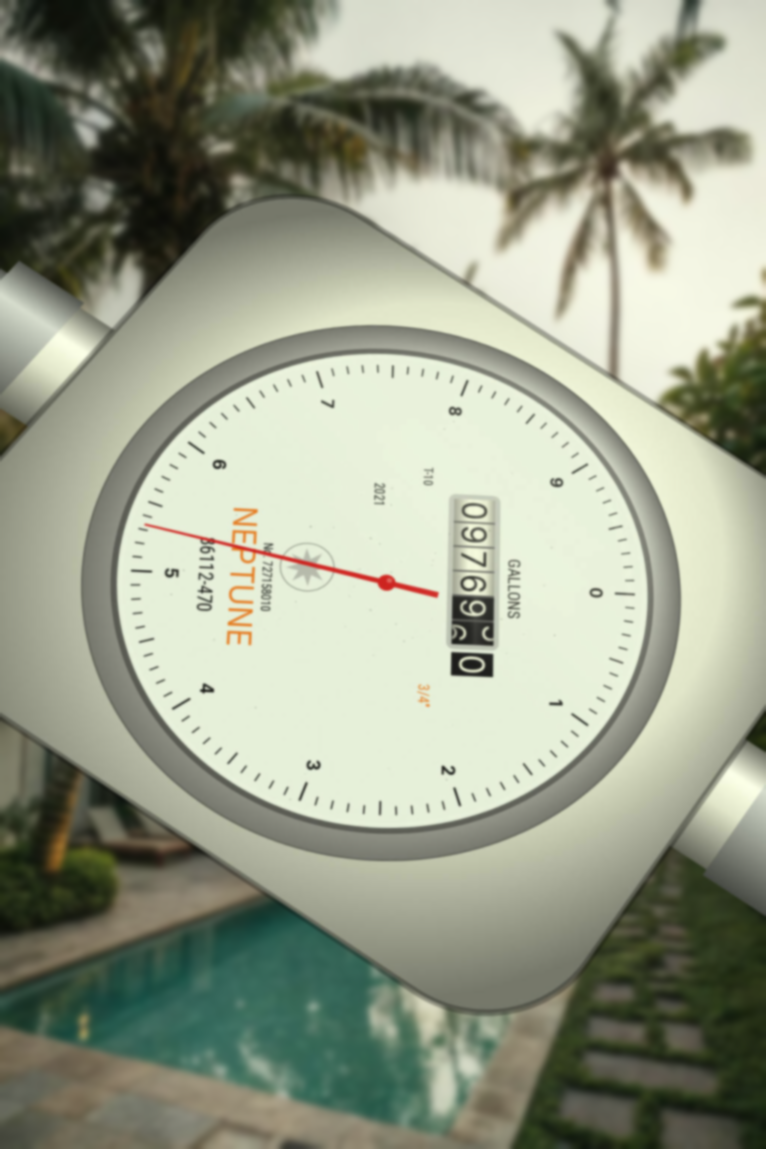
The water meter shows 976955.3 gal
